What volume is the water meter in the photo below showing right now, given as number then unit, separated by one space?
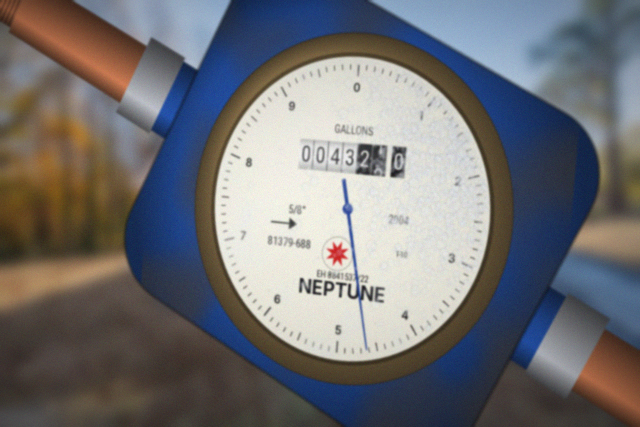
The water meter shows 43214.6 gal
